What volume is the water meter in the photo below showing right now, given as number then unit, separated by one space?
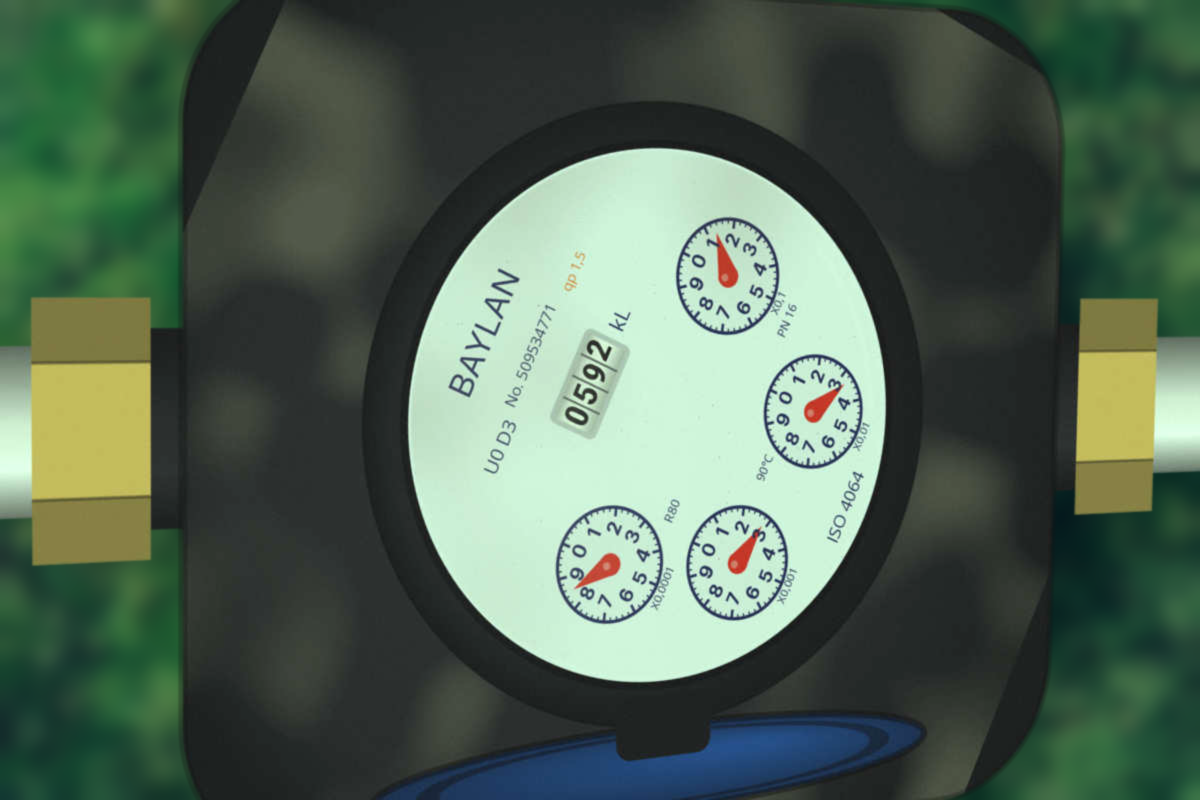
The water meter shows 592.1328 kL
